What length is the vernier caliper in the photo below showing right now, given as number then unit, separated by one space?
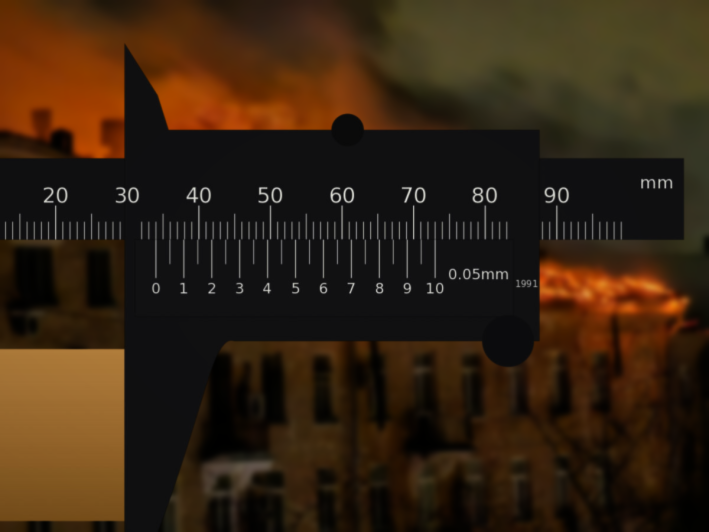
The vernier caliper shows 34.0 mm
